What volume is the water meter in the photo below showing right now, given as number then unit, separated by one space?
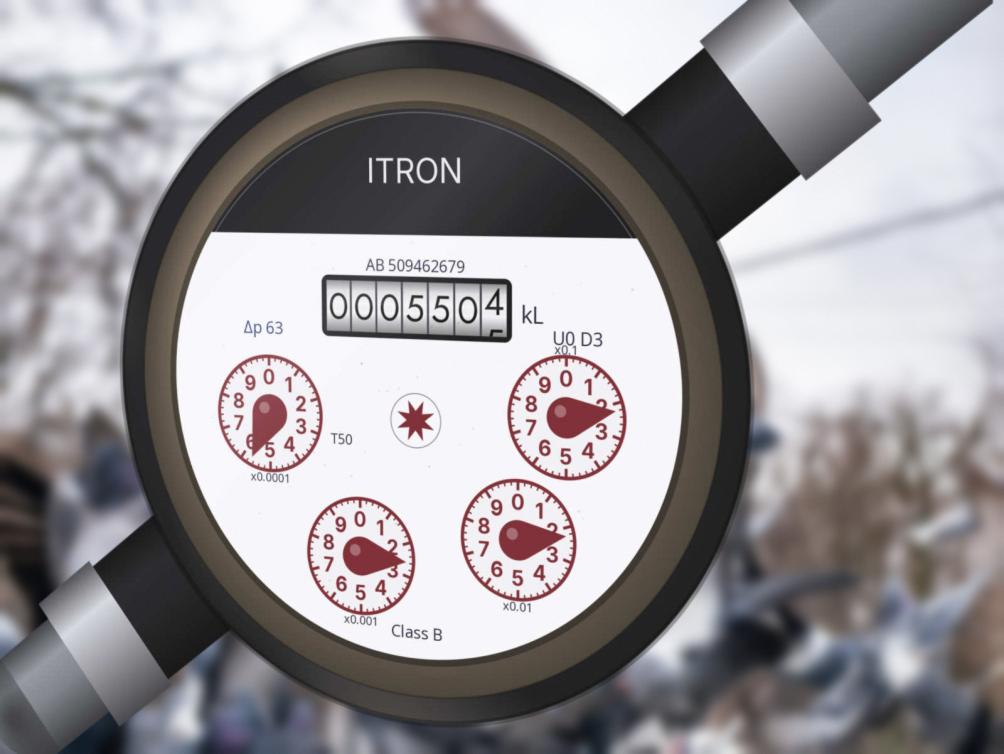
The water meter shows 5504.2225 kL
